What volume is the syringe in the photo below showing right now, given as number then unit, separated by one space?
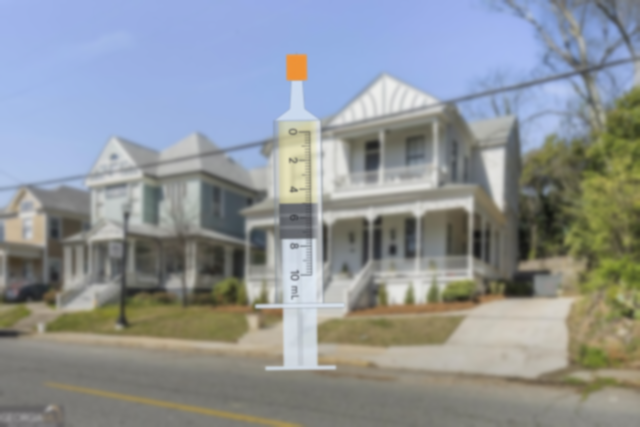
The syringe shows 5 mL
